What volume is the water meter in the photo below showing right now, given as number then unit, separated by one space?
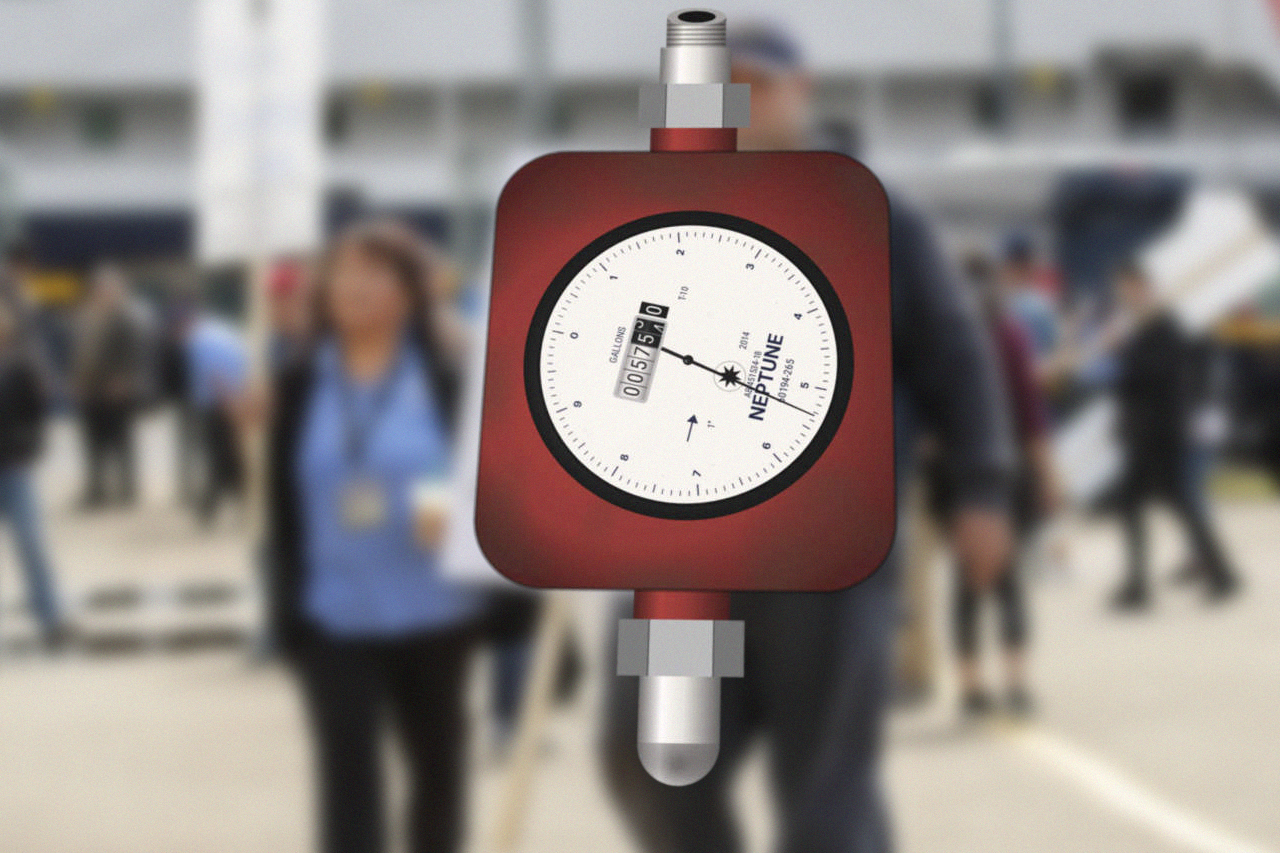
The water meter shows 57535.3 gal
